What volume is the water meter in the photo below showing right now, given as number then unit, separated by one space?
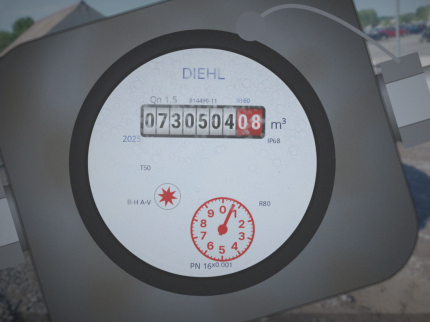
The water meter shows 730504.080 m³
